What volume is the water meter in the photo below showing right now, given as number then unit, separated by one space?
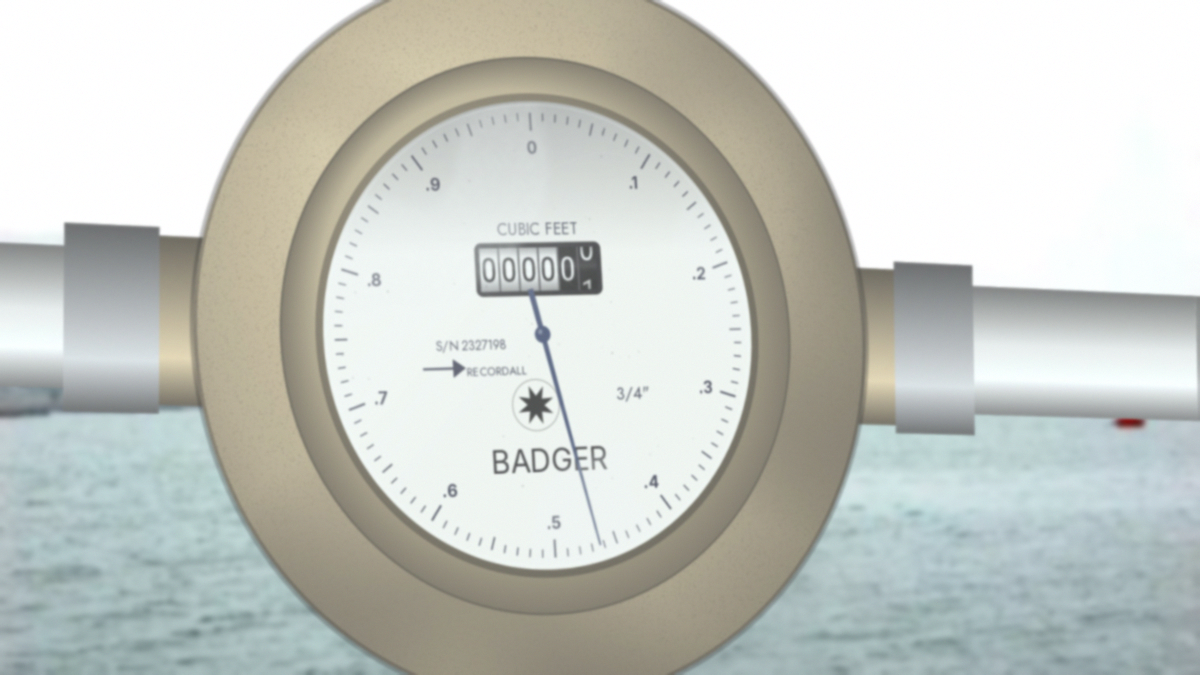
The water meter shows 0.46 ft³
